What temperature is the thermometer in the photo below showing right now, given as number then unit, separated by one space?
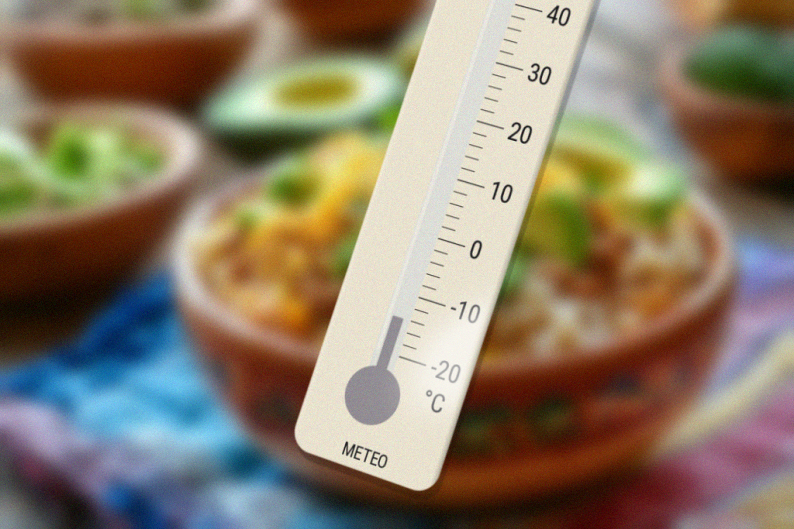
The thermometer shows -14 °C
